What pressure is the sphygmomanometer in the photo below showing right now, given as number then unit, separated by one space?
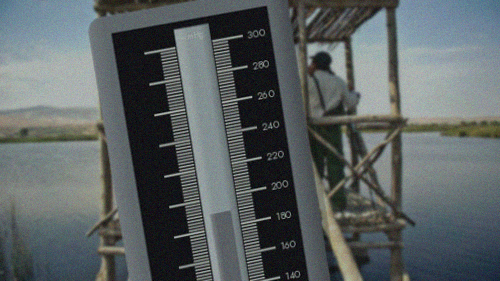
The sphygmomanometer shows 190 mmHg
